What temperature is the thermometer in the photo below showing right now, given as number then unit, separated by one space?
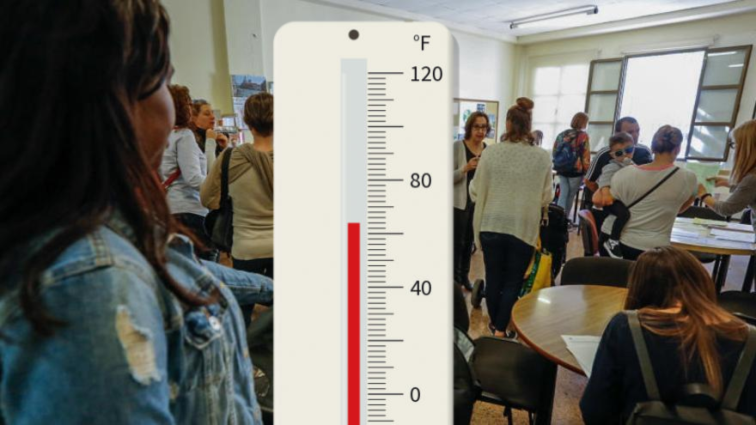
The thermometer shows 64 °F
